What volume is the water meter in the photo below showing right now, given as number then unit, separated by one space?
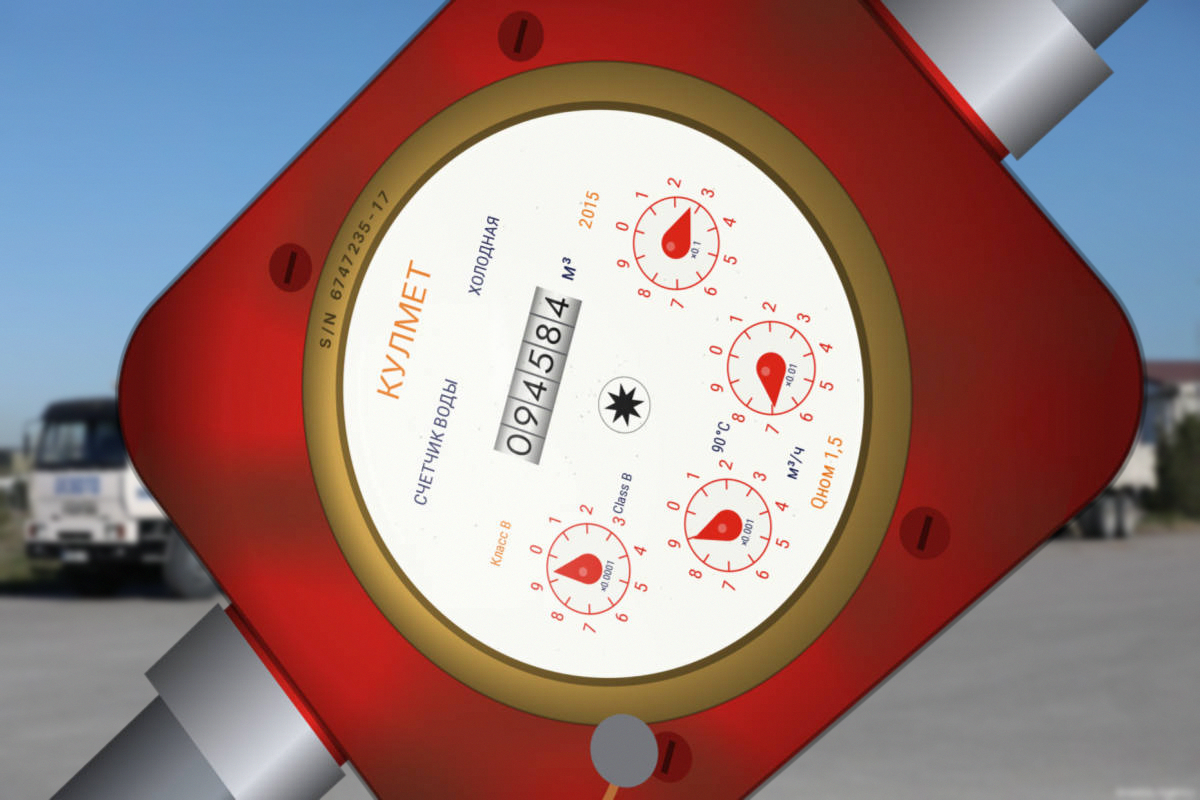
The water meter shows 94584.2689 m³
